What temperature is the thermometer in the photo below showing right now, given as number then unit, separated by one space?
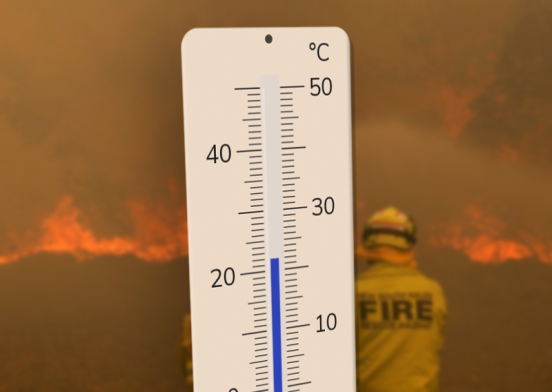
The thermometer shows 22 °C
